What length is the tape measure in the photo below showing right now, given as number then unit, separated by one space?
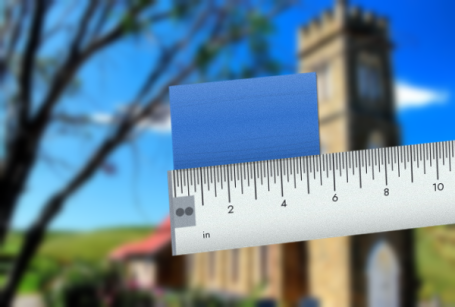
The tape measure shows 5.5 in
